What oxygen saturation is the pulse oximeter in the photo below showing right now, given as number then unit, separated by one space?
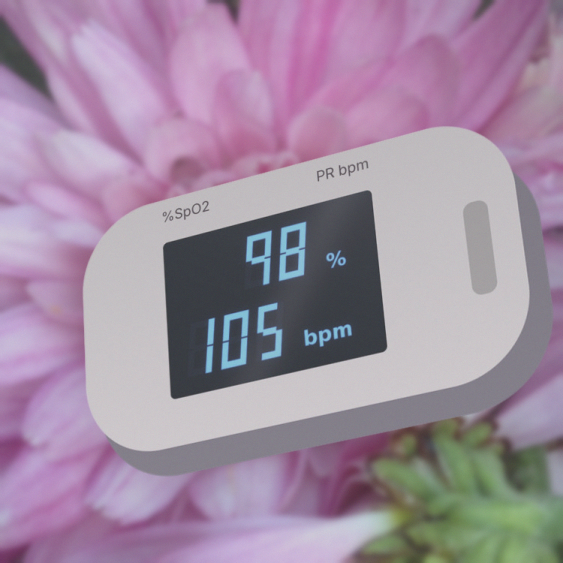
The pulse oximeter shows 98 %
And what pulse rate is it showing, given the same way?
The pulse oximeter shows 105 bpm
